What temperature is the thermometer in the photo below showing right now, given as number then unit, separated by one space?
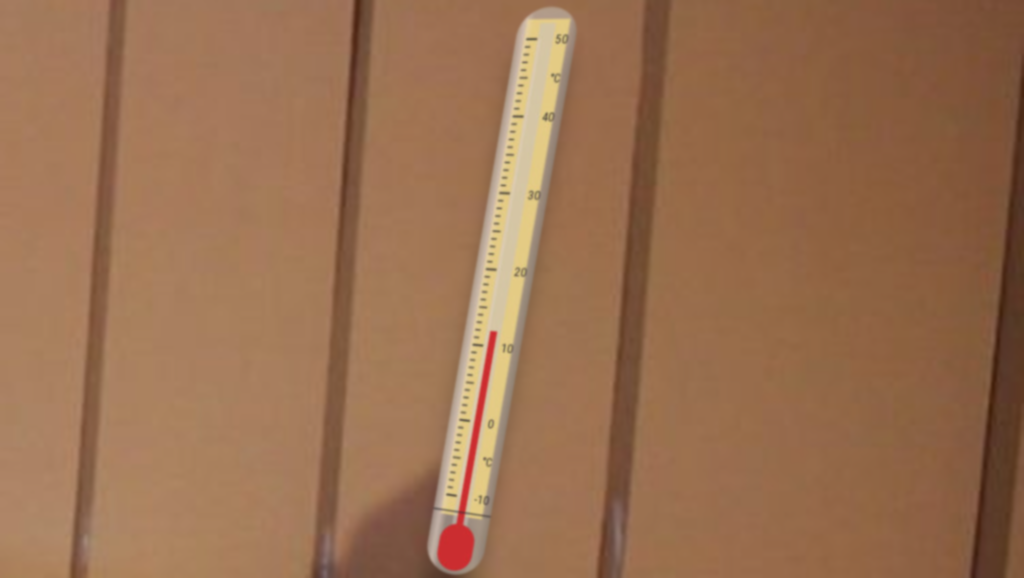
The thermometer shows 12 °C
